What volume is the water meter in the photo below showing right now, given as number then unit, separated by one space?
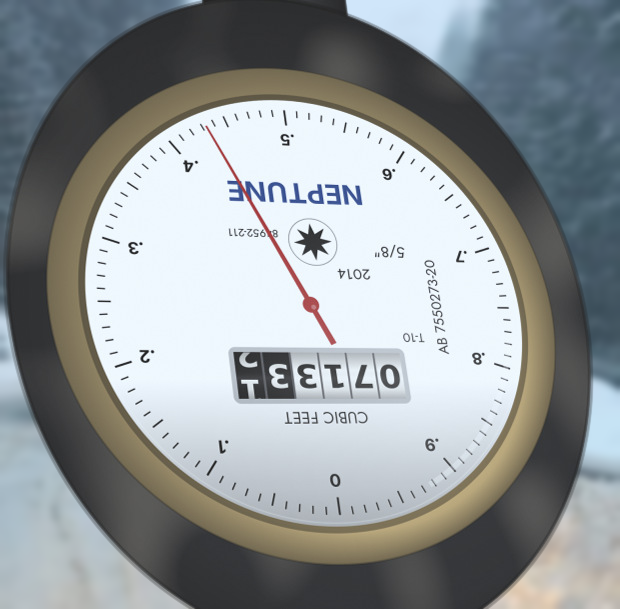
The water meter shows 71331.43 ft³
